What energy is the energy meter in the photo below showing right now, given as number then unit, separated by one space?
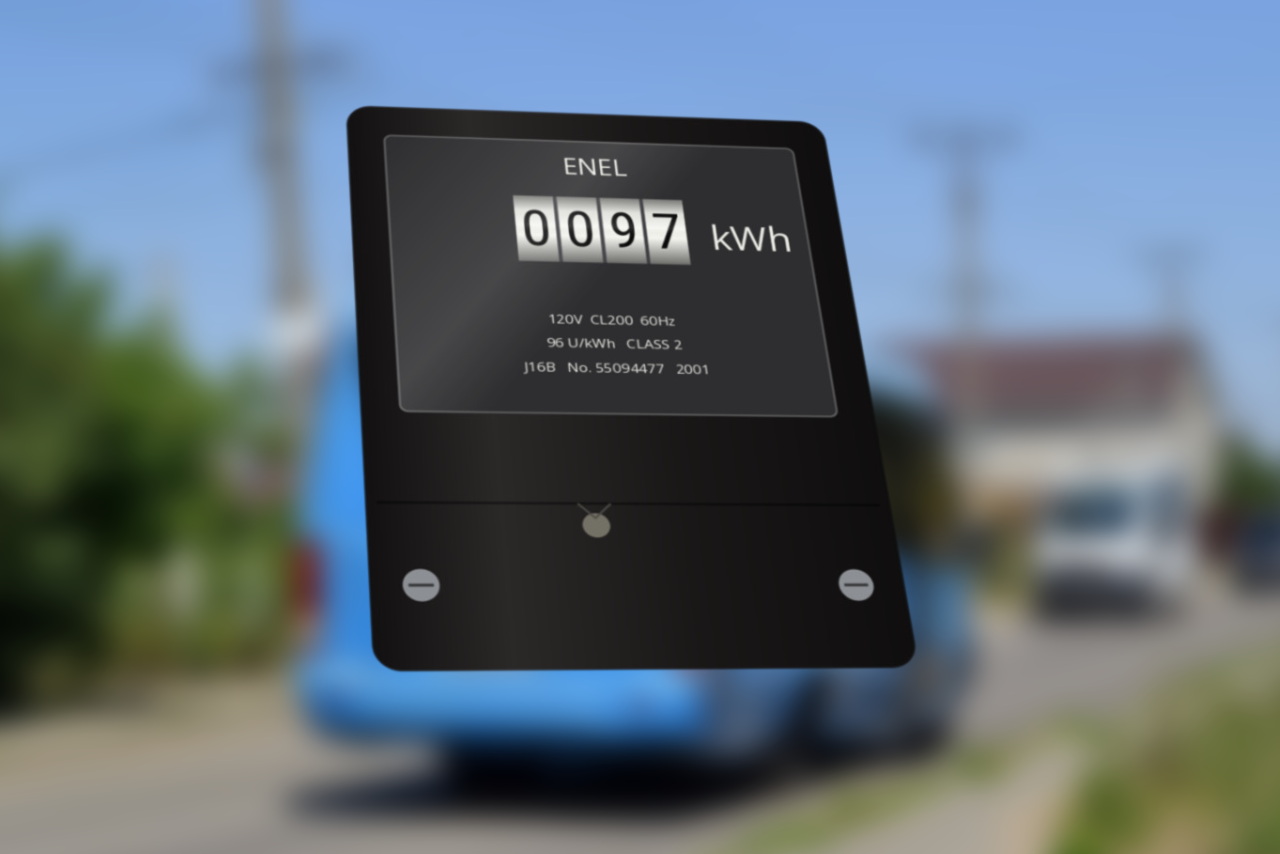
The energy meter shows 97 kWh
